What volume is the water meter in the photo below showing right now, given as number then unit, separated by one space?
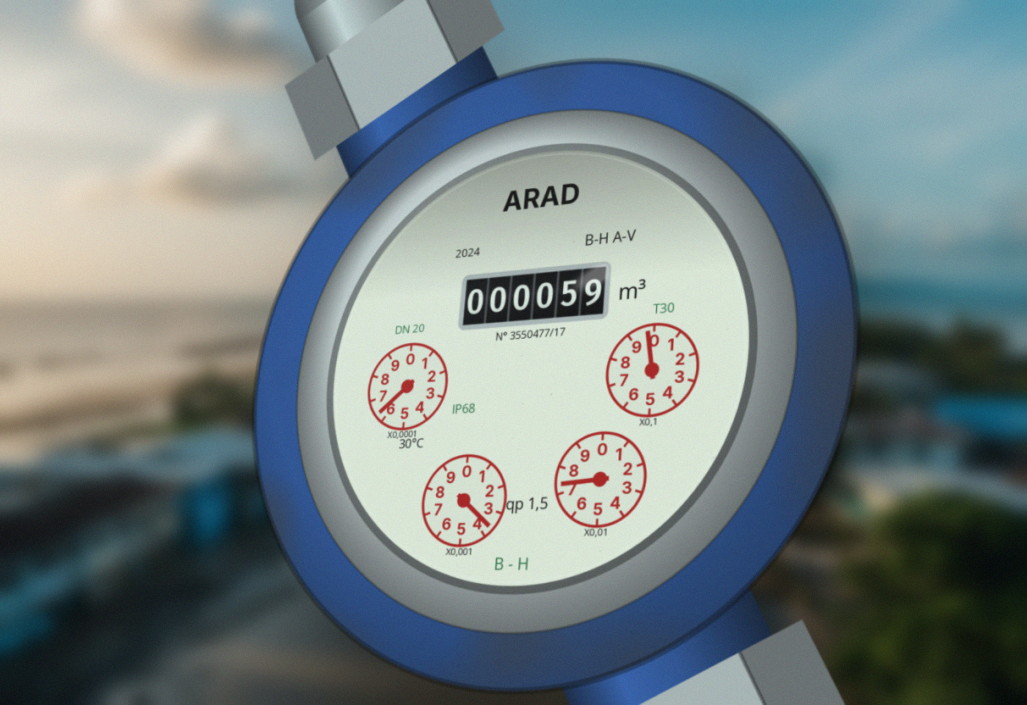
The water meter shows 58.9736 m³
